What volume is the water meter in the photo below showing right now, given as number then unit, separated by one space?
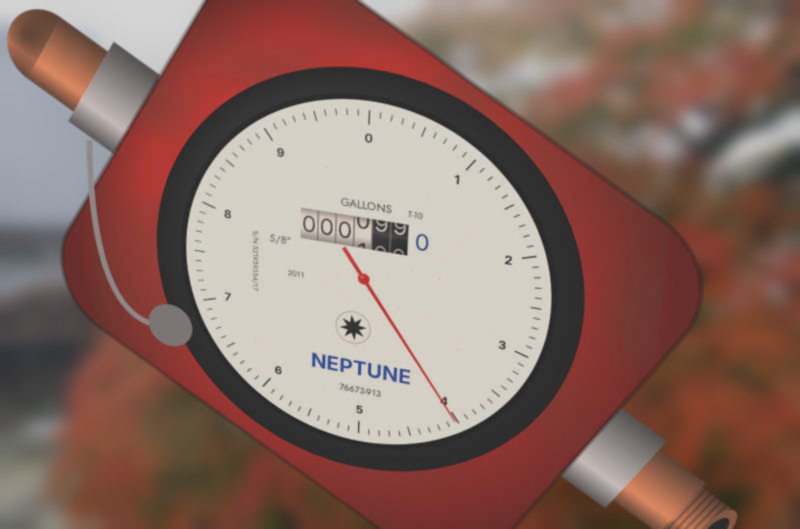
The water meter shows 994.0 gal
